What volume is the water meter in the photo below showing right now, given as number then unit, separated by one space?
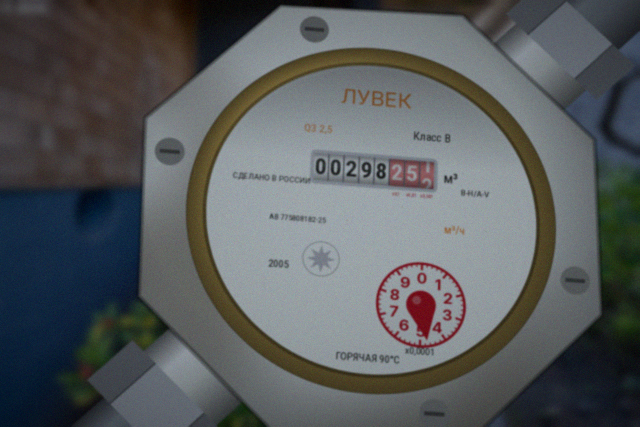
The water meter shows 298.2514 m³
